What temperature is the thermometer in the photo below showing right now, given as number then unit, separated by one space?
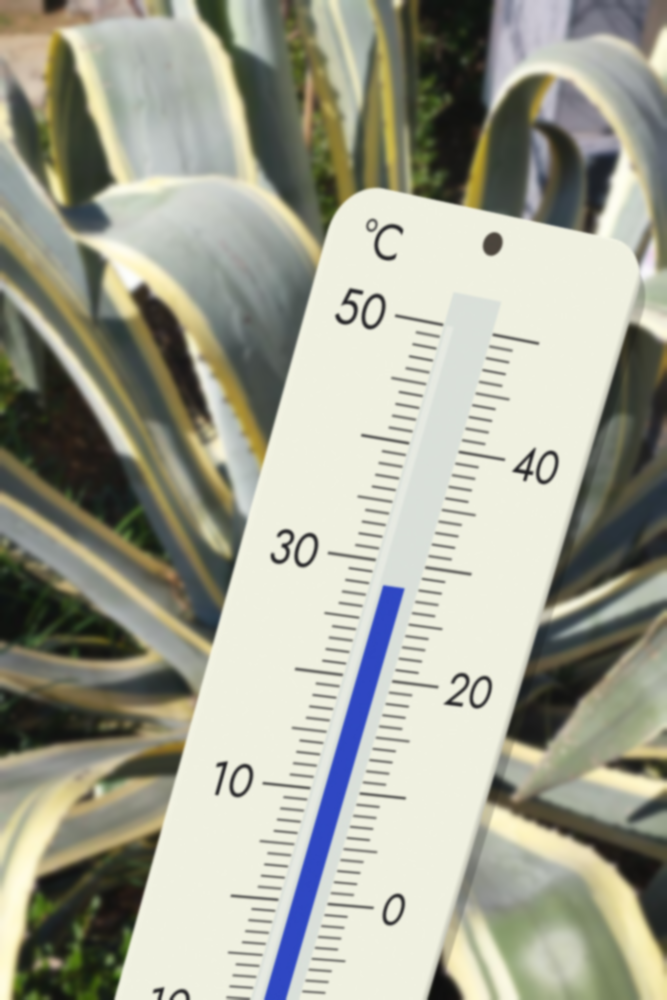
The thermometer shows 28 °C
